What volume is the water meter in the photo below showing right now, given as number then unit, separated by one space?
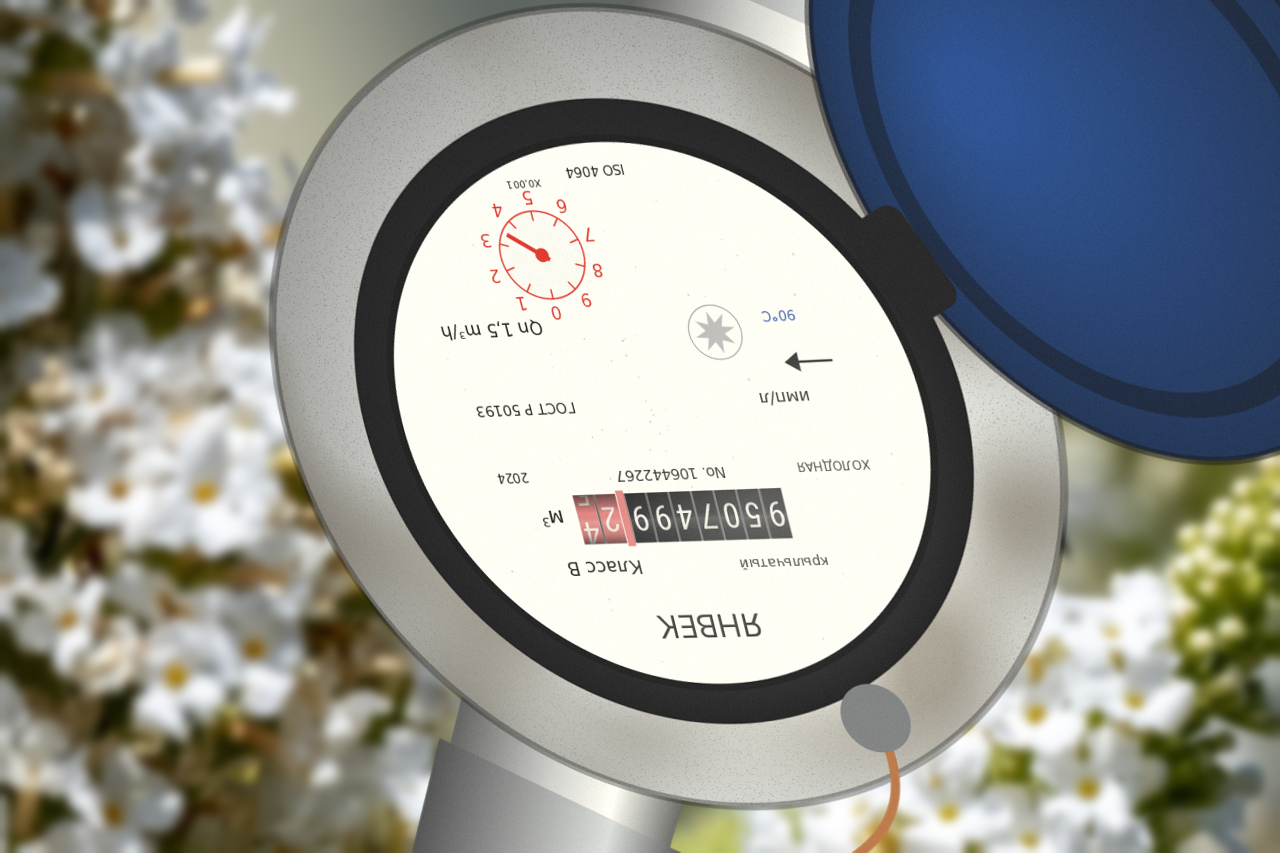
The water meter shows 9507499.243 m³
